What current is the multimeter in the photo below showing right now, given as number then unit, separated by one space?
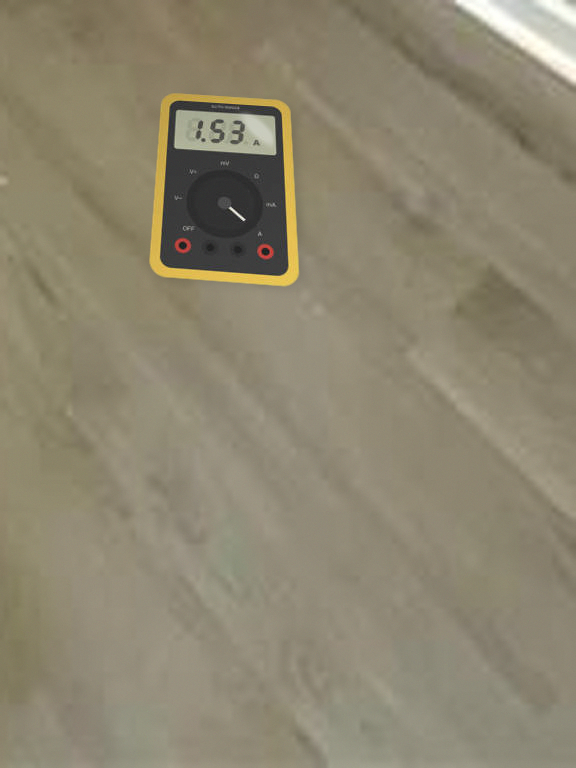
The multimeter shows 1.53 A
